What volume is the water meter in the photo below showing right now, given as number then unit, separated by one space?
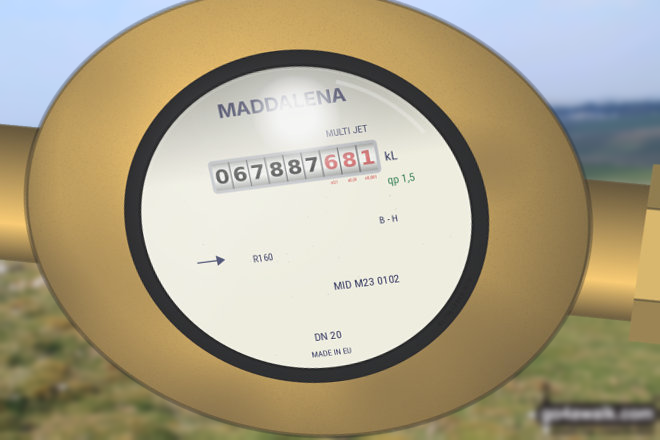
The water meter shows 67887.681 kL
